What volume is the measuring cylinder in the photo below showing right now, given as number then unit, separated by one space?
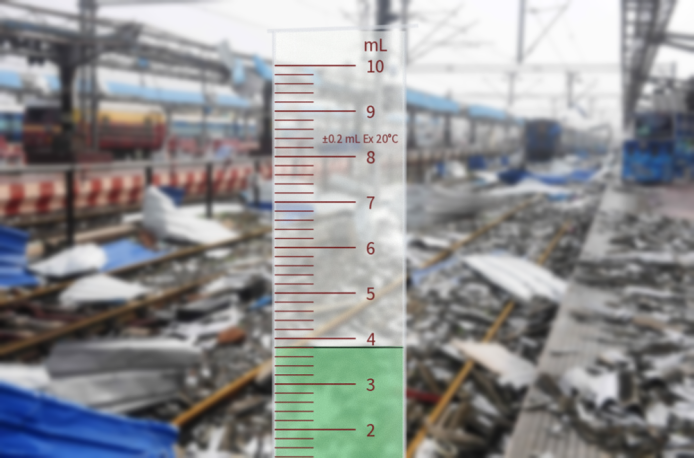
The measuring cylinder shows 3.8 mL
